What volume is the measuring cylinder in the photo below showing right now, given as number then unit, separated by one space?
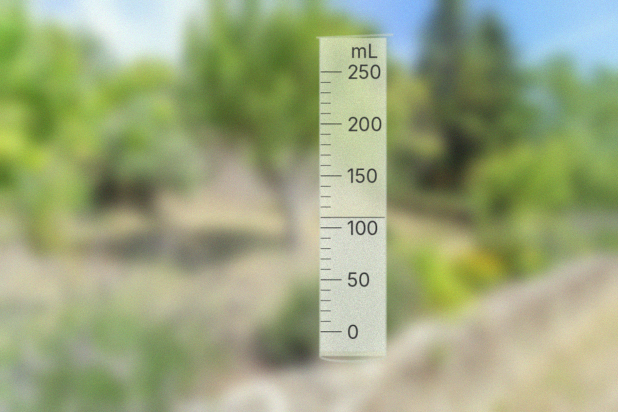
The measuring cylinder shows 110 mL
